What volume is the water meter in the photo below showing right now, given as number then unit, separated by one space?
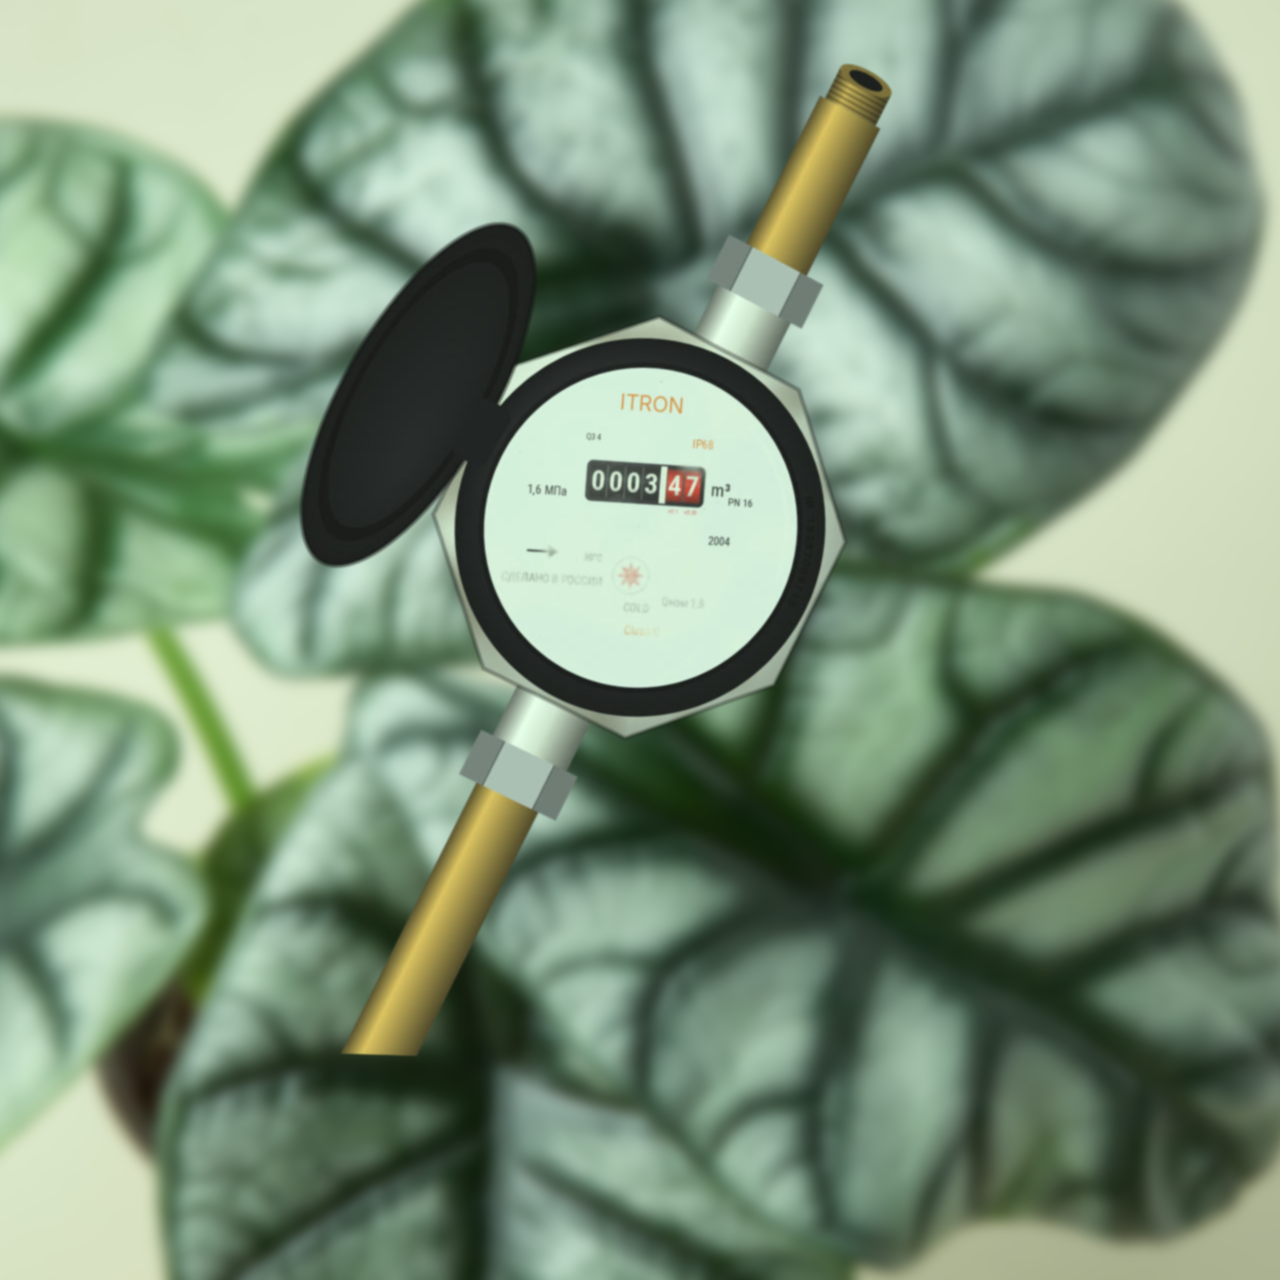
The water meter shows 3.47 m³
